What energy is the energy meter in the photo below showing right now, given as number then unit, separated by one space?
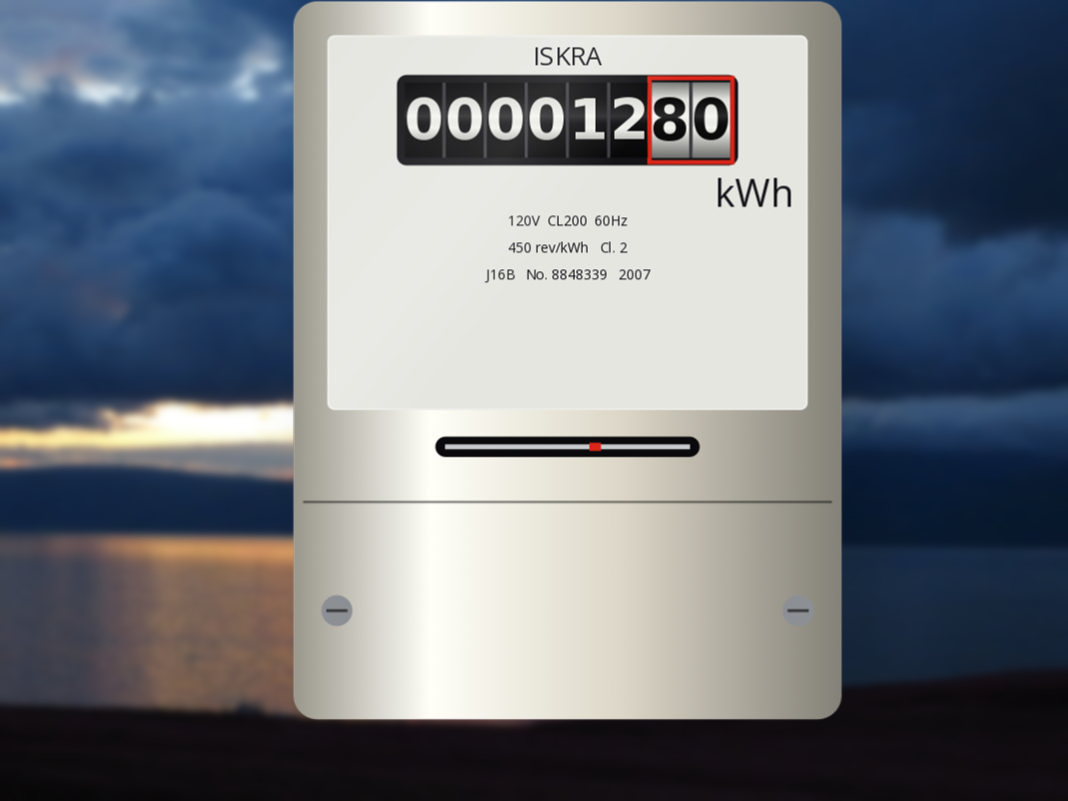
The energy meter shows 12.80 kWh
